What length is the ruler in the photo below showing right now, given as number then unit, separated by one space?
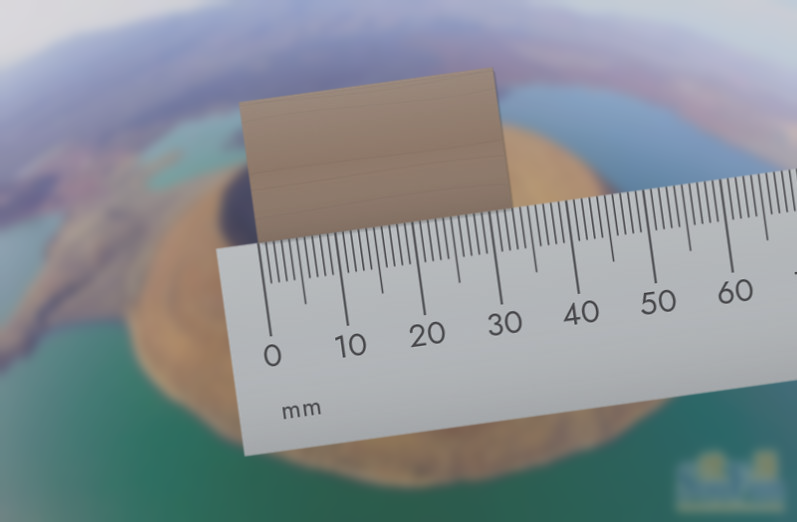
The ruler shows 33 mm
